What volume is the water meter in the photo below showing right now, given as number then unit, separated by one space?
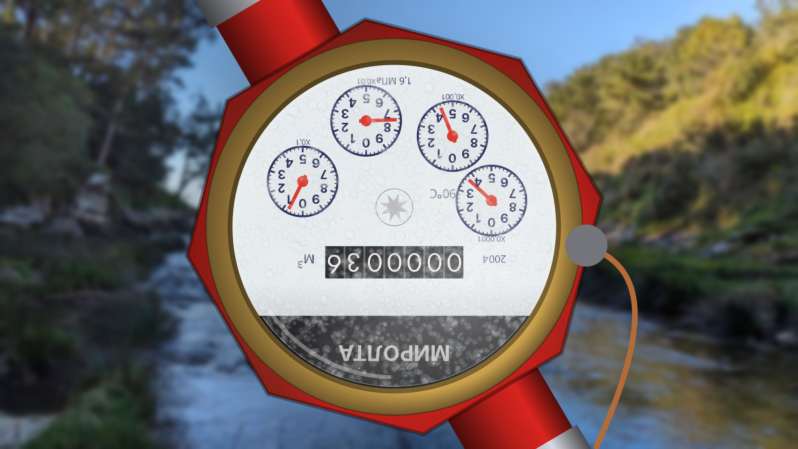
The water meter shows 36.0743 m³
